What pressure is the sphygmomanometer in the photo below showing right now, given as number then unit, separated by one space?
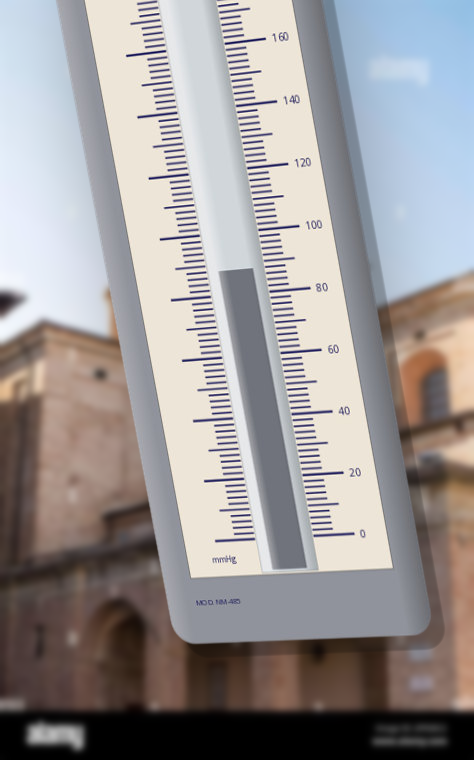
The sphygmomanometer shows 88 mmHg
